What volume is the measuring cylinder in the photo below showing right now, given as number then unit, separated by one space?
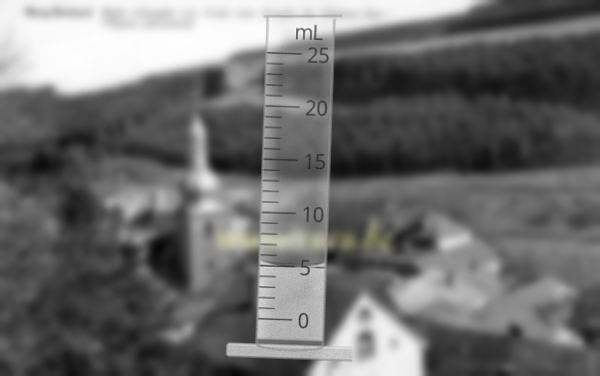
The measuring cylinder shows 5 mL
